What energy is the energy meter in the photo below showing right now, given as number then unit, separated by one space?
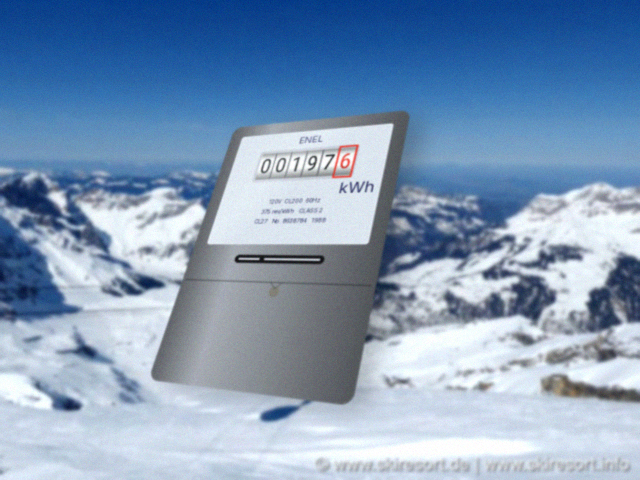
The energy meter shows 197.6 kWh
